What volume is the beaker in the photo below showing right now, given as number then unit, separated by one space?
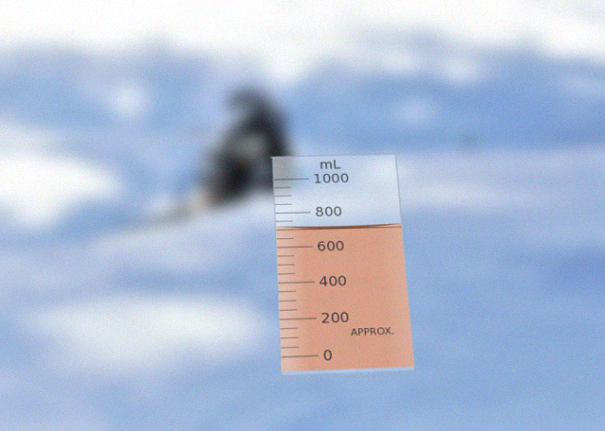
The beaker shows 700 mL
